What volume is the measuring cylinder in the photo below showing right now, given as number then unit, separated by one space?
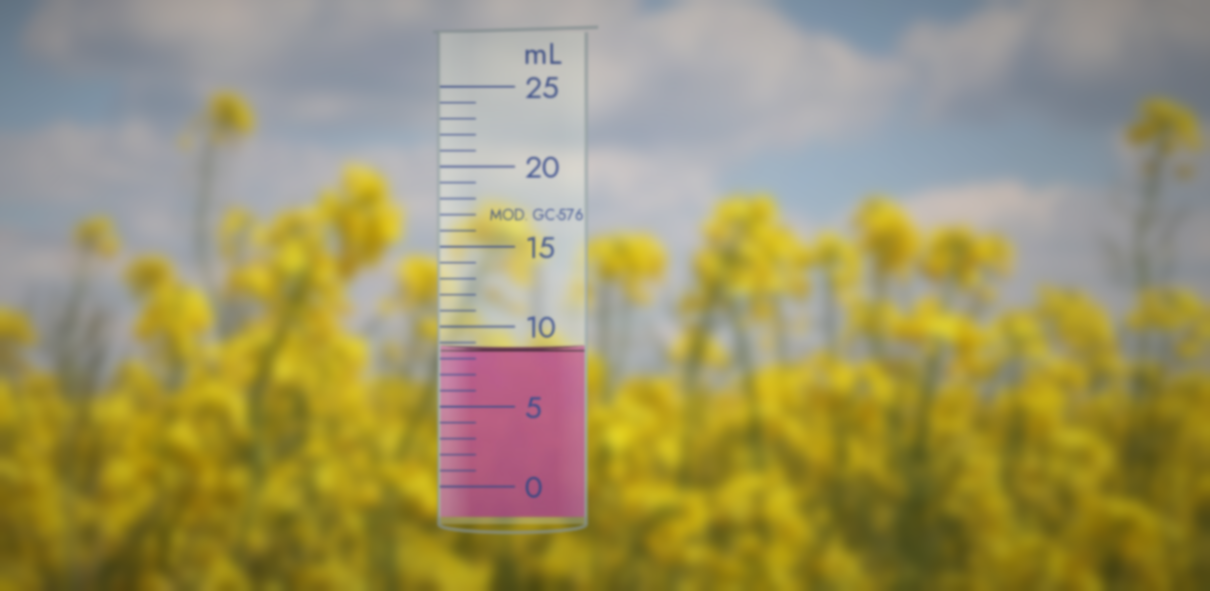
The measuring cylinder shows 8.5 mL
